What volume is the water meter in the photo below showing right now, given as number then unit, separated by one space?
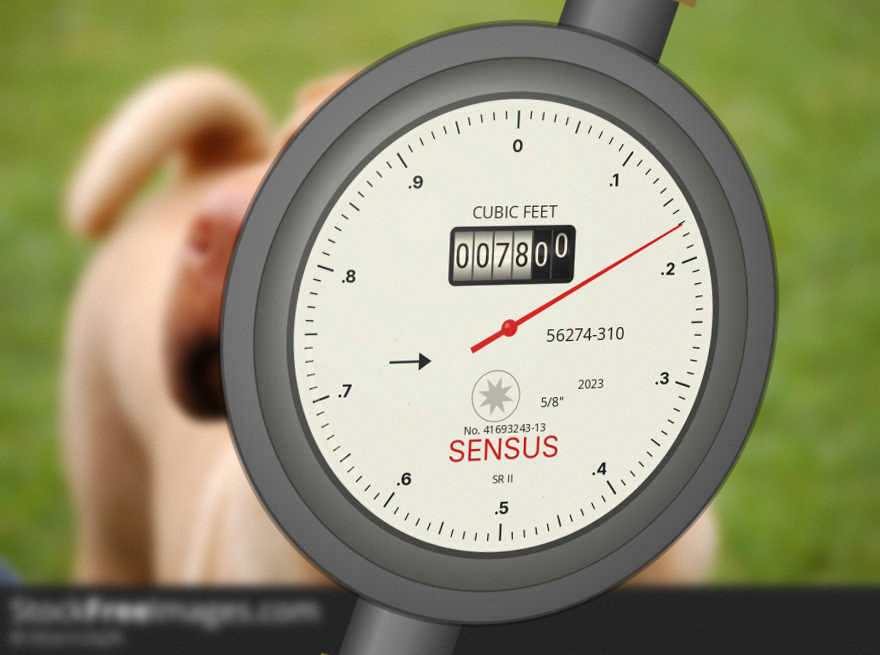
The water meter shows 7800.17 ft³
